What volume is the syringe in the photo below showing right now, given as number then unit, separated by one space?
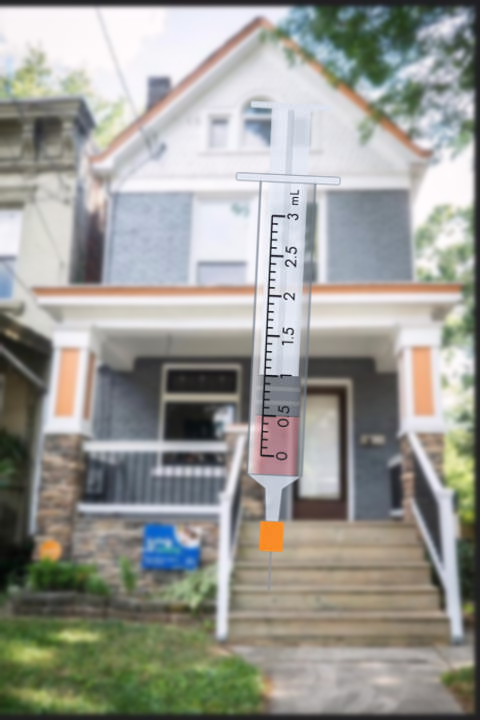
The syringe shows 0.5 mL
